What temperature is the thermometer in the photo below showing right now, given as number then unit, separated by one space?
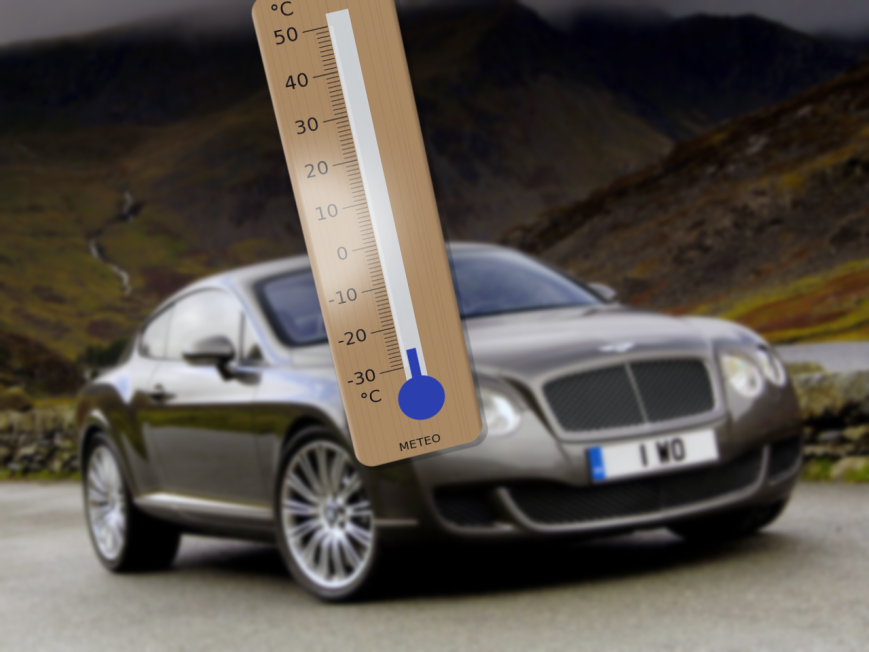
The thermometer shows -26 °C
